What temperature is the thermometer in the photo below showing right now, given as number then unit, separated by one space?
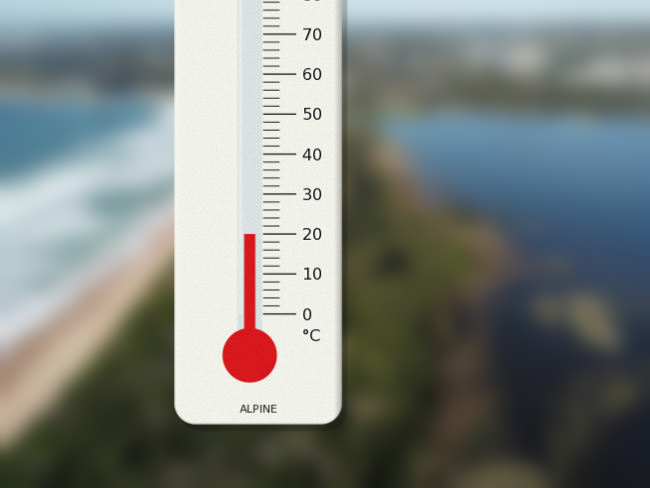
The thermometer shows 20 °C
